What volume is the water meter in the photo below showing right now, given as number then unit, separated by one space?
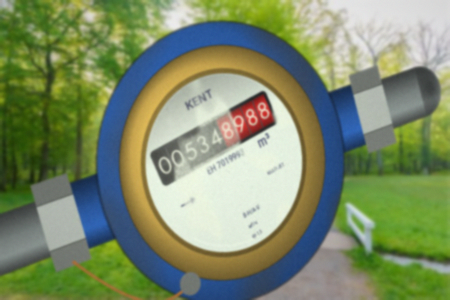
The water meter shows 534.8988 m³
